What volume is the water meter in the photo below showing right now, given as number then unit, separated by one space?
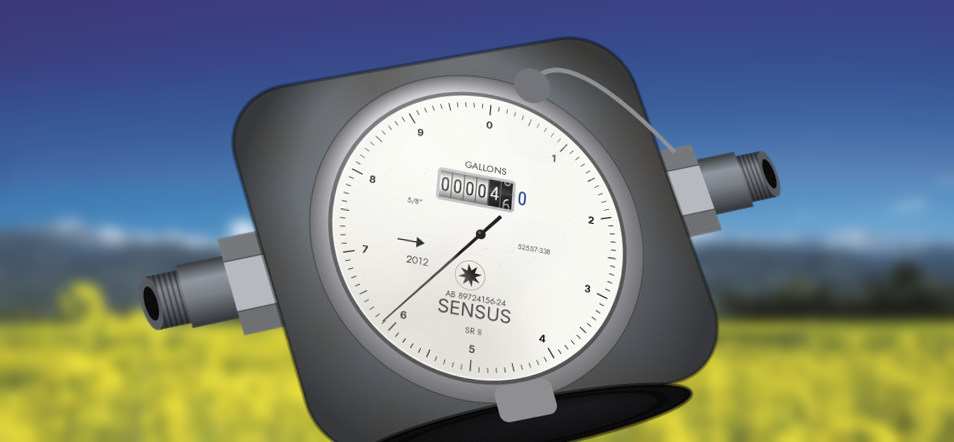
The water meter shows 456.1 gal
